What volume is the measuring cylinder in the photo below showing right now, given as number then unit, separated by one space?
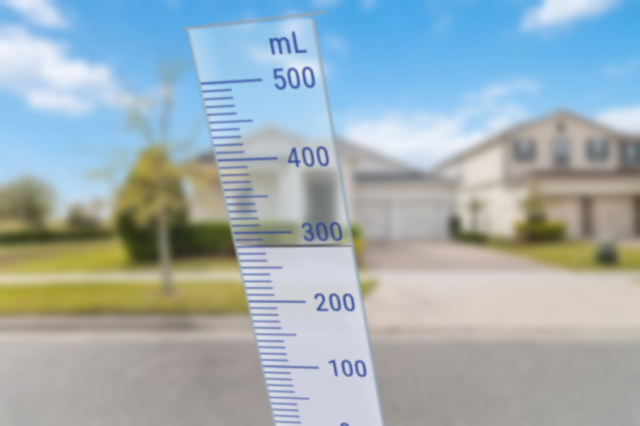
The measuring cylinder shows 280 mL
